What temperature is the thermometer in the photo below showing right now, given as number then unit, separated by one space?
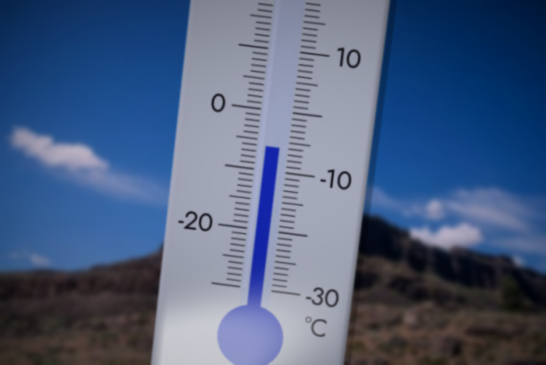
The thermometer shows -6 °C
